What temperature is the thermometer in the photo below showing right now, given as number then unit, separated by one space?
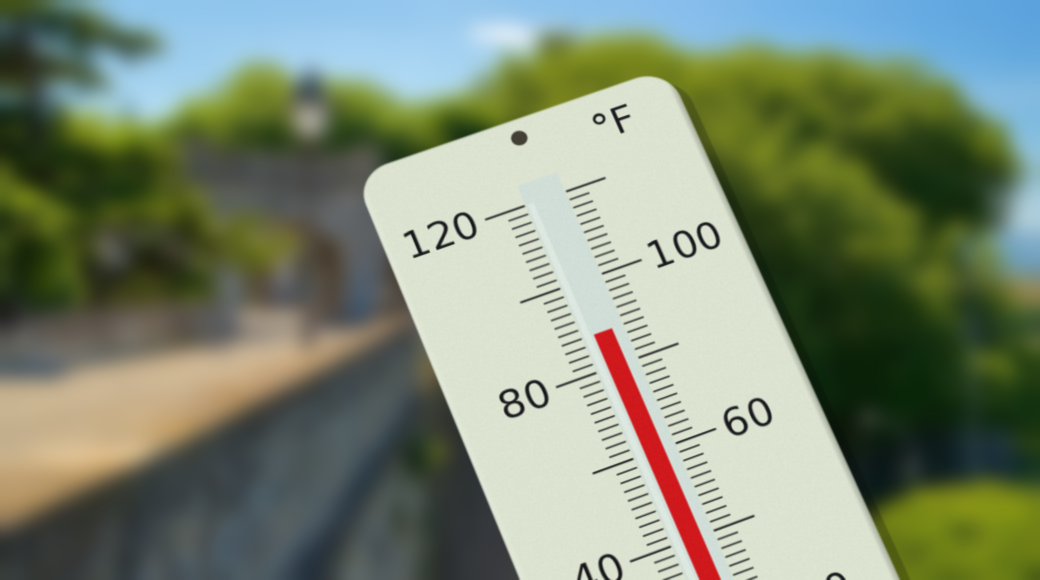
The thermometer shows 88 °F
